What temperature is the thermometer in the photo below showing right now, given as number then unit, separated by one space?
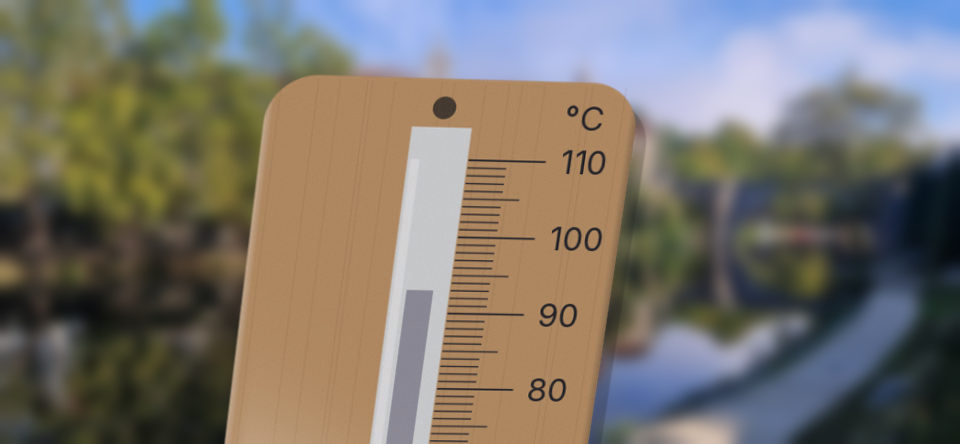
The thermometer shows 93 °C
